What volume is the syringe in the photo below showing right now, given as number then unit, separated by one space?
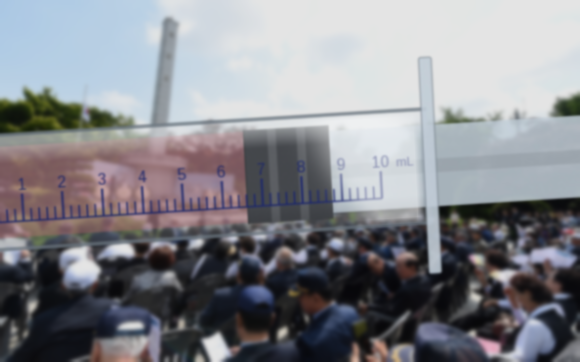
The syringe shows 6.6 mL
